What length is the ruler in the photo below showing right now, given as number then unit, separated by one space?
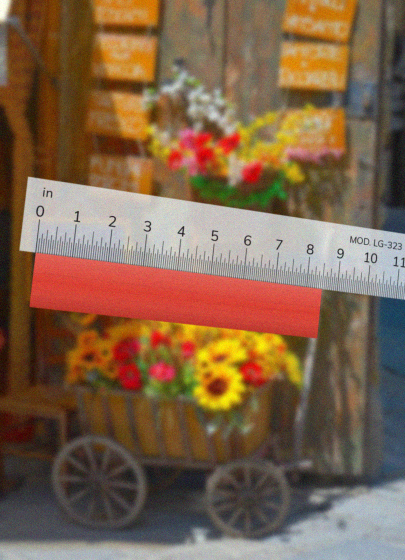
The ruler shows 8.5 in
